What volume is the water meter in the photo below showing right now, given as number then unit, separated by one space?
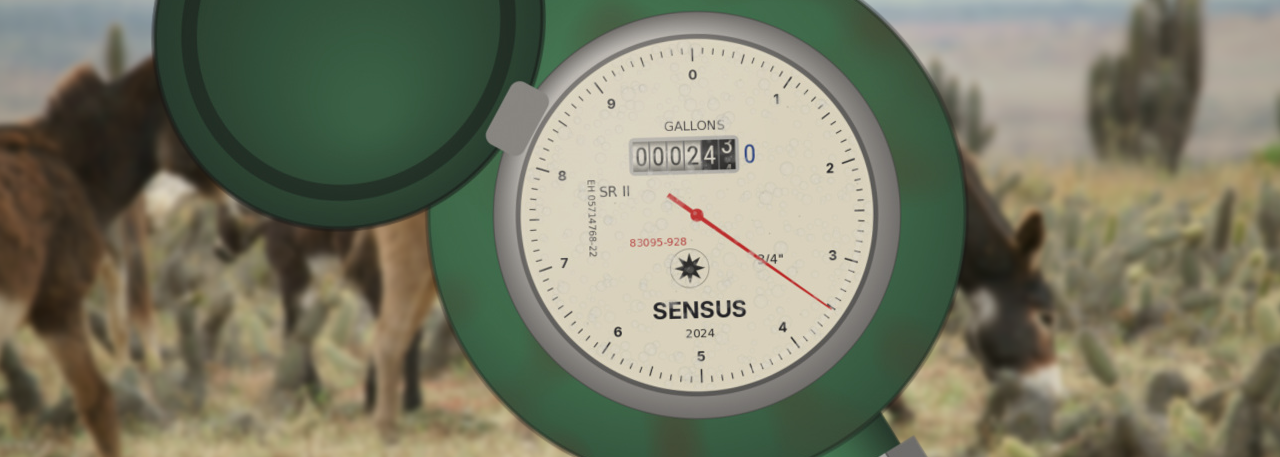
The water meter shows 2433.5 gal
